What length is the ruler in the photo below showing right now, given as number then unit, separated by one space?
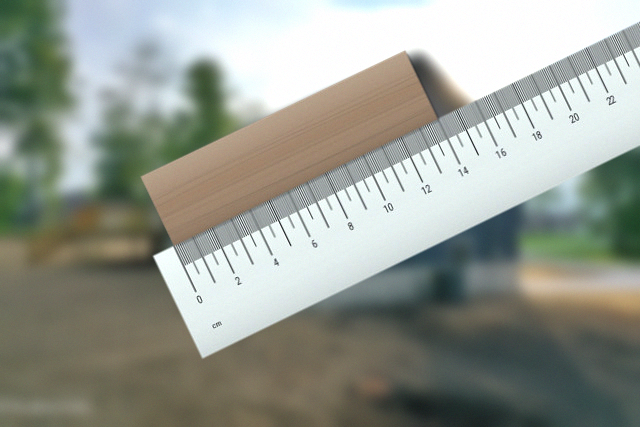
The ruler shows 14 cm
